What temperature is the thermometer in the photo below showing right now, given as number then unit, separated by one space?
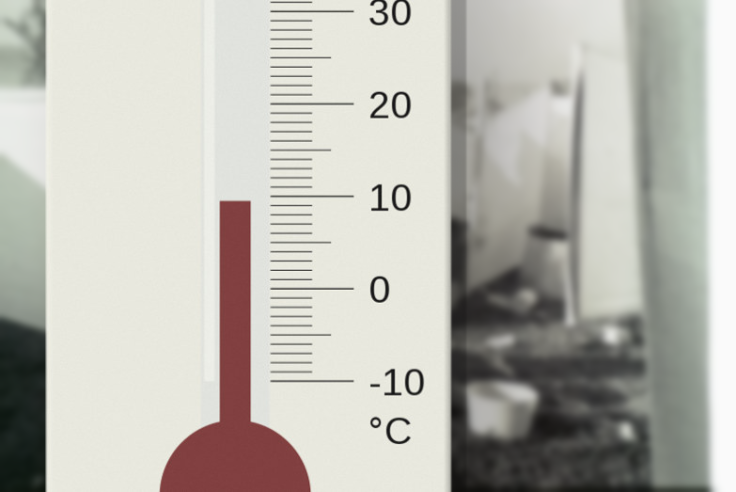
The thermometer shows 9.5 °C
